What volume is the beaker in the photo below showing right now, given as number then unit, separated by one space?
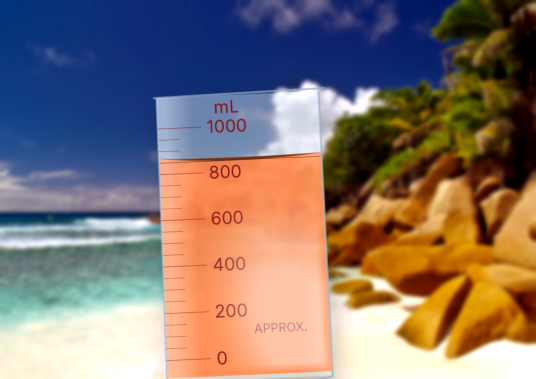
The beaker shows 850 mL
